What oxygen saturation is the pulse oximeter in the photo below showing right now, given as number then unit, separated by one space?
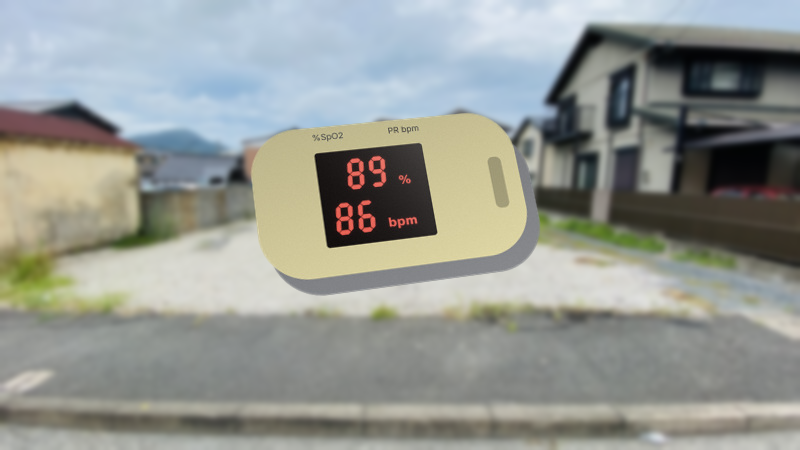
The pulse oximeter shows 89 %
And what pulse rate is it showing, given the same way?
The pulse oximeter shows 86 bpm
